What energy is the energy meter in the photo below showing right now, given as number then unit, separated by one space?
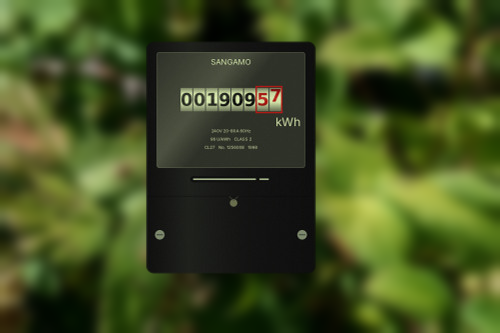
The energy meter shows 1909.57 kWh
